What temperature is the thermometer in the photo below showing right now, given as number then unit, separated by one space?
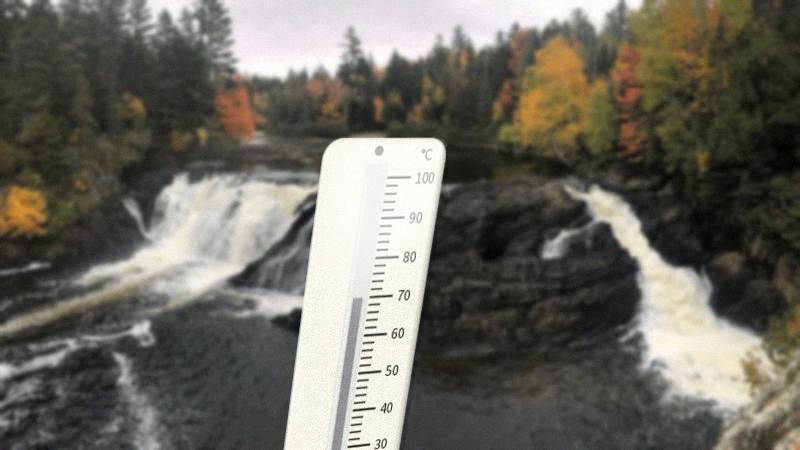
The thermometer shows 70 °C
